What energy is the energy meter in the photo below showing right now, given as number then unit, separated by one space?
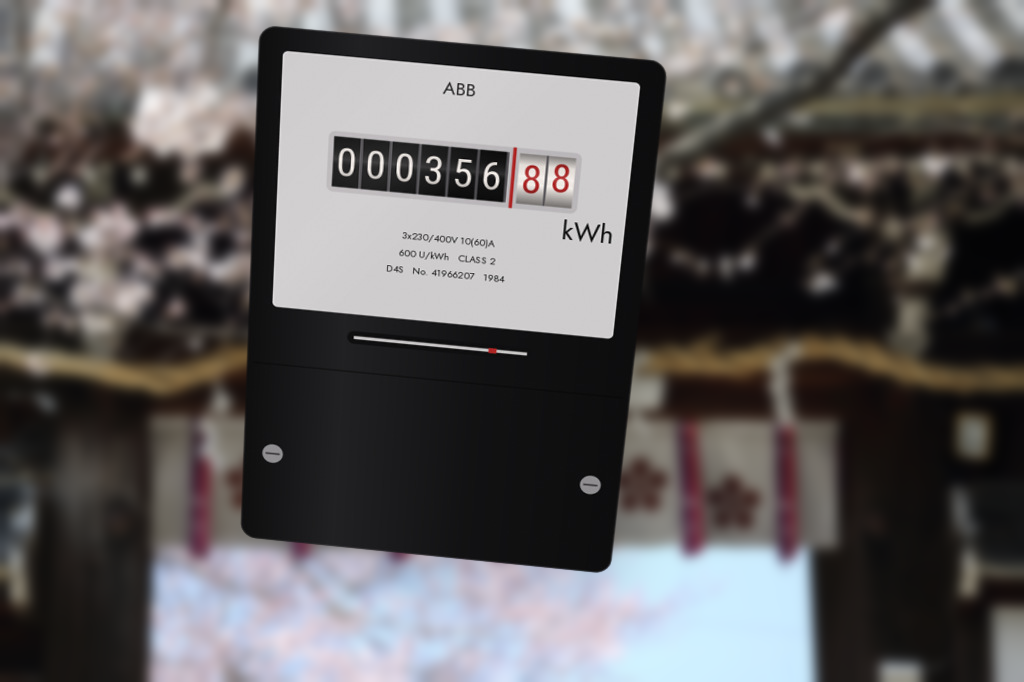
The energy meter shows 356.88 kWh
